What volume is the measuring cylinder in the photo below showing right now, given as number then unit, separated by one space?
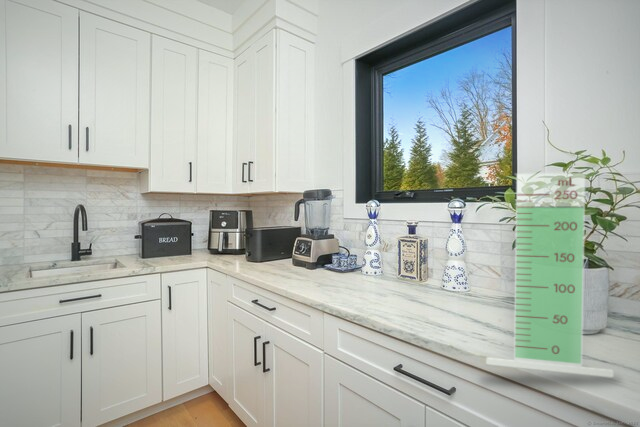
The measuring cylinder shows 230 mL
